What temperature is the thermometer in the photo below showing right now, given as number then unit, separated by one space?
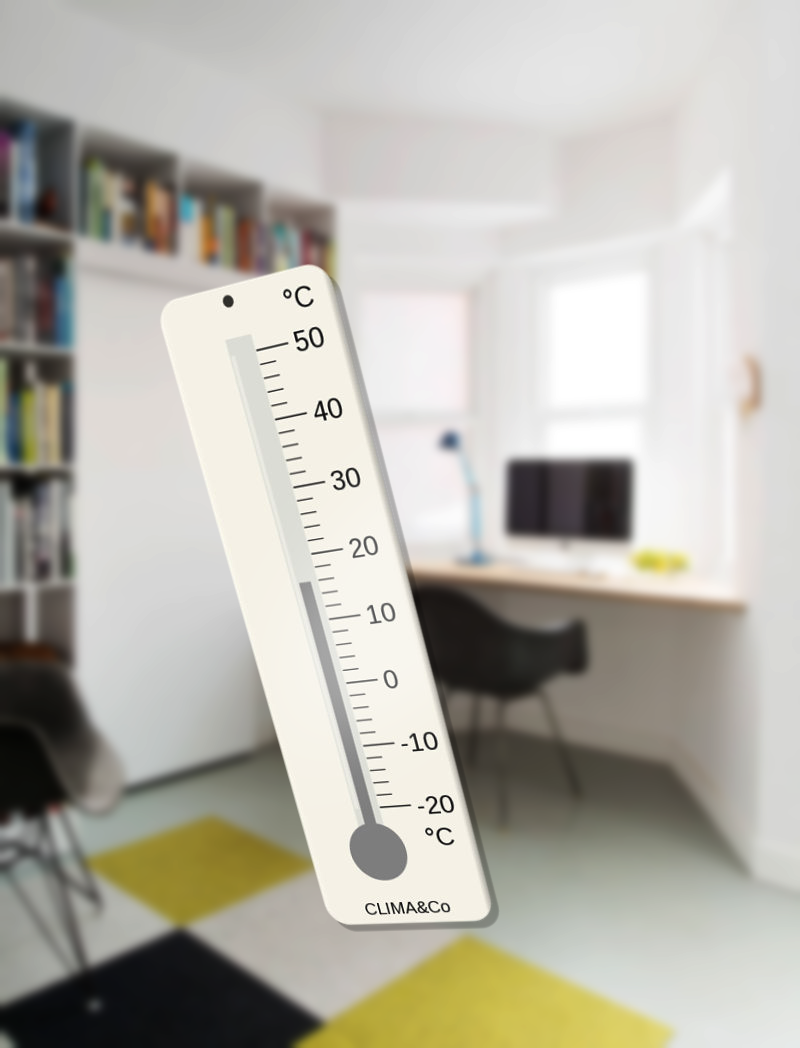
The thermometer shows 16 °C
